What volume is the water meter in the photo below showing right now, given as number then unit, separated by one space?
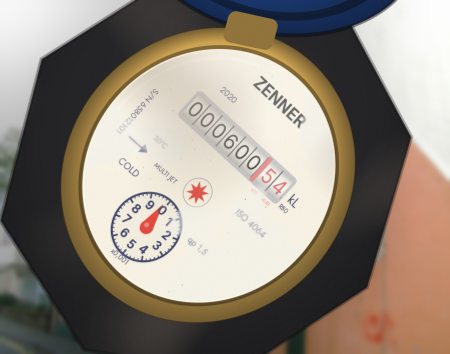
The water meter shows 600.539 kL
